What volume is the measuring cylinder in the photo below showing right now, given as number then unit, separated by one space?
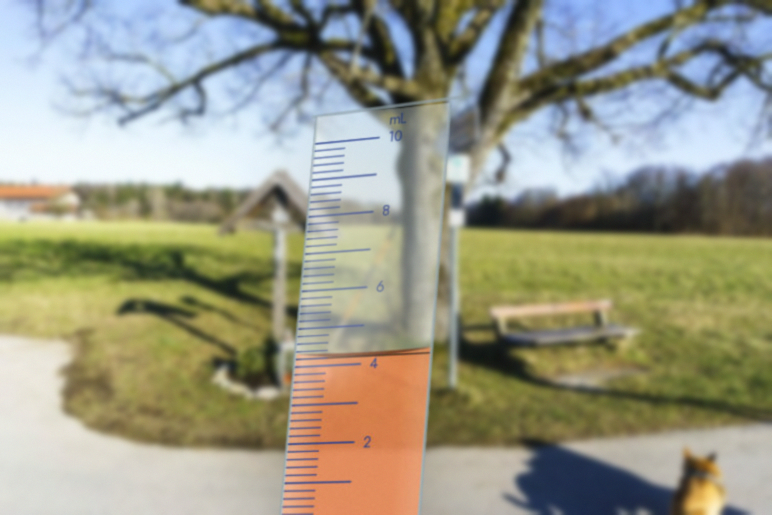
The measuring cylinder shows 4.2 mL
